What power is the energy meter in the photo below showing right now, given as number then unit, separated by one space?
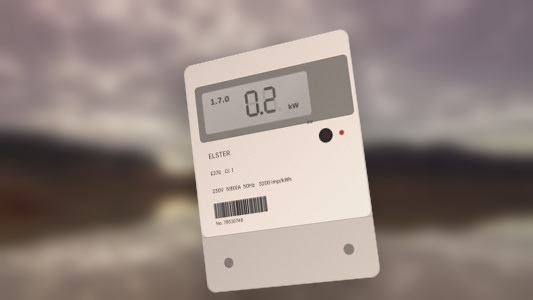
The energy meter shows 0.2 kW
